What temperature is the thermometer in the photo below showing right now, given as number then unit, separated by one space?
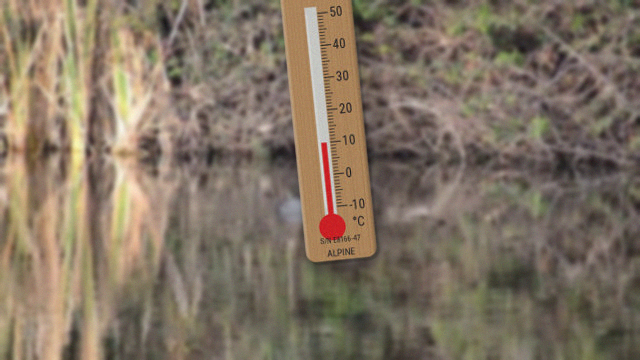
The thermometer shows 10 °C
